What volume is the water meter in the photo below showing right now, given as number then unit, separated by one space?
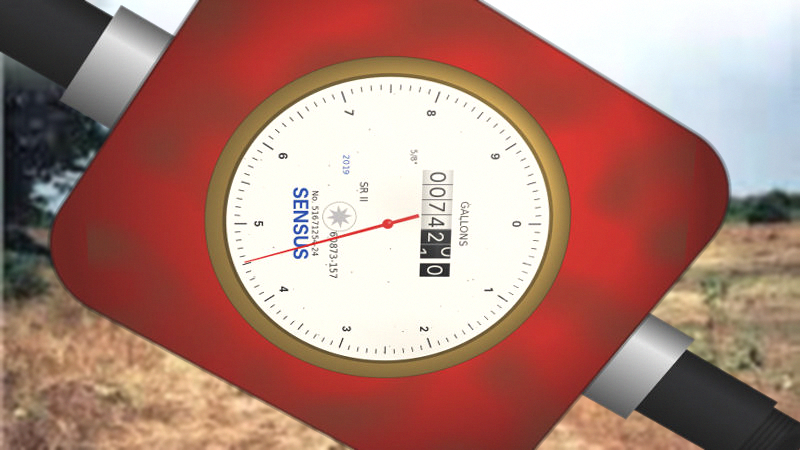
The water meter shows 74204.5 gal
